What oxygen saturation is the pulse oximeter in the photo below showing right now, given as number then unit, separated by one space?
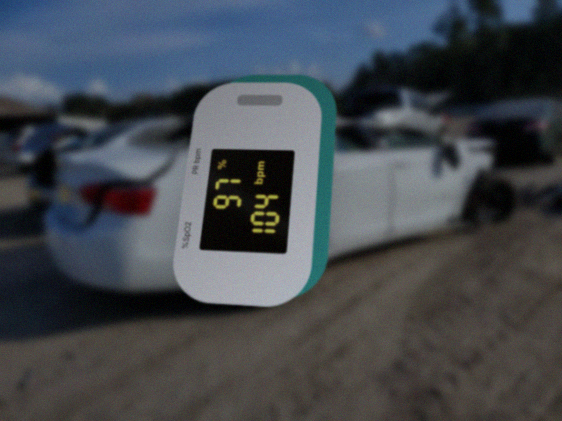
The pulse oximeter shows 97 %
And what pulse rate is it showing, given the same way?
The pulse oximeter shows 104 bpm
